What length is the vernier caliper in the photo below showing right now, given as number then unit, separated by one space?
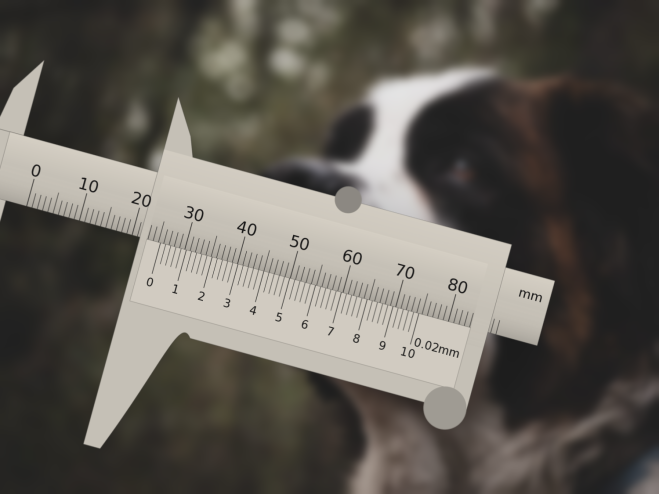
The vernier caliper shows 25.4 mm
